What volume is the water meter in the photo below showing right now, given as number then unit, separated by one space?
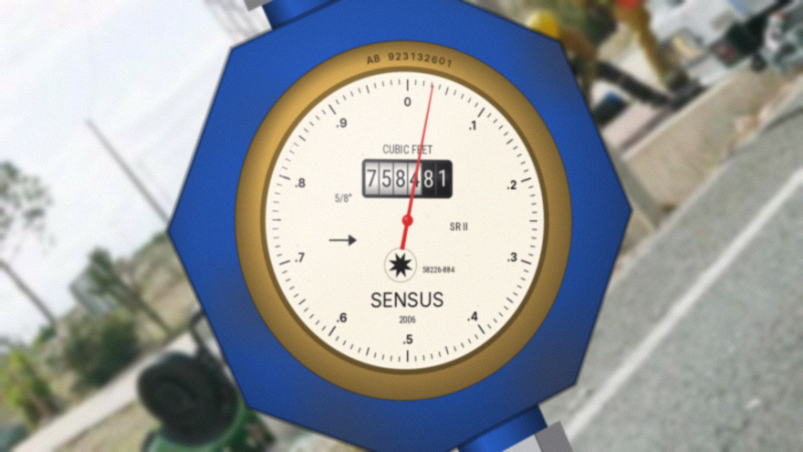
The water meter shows 758481.03 ft³
